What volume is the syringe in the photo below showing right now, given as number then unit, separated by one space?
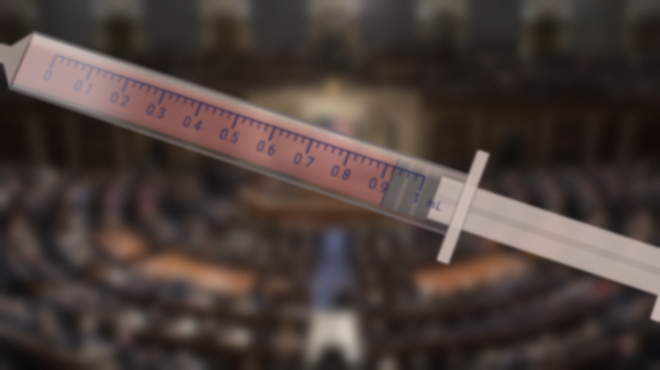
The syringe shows 0.92 mL
